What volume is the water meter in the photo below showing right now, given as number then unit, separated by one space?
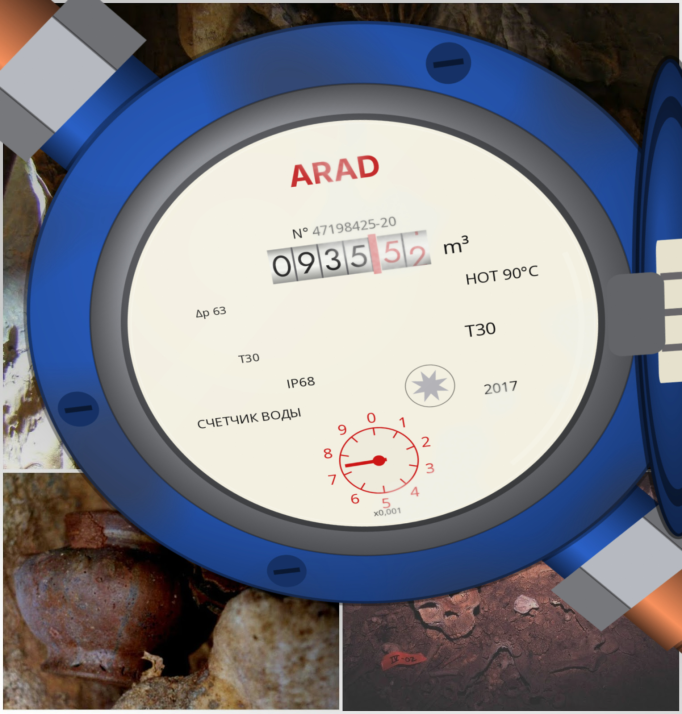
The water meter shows 935.517 m³
